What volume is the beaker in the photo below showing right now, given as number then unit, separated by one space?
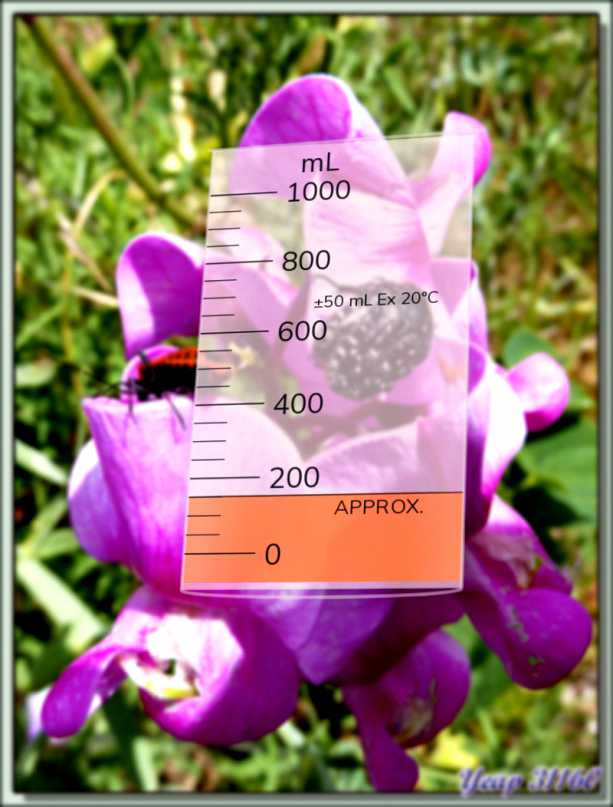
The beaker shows 150 mL
